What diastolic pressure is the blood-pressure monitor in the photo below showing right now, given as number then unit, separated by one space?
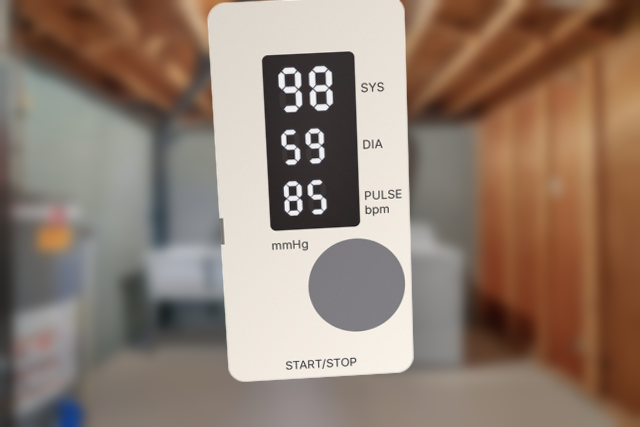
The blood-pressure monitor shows 59 mmHg
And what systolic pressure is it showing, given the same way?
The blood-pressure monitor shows 98 mmHg
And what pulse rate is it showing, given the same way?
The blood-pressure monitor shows 85 bpm
